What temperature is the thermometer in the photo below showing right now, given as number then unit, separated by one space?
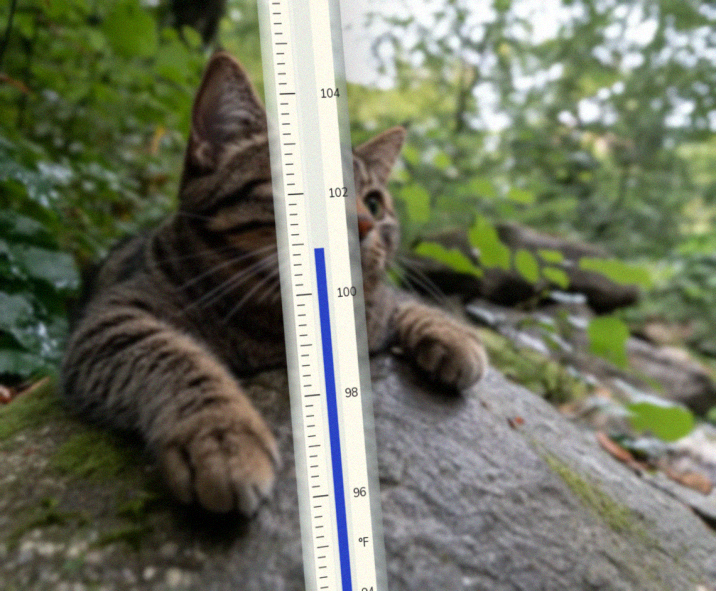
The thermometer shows 100.9 °F
